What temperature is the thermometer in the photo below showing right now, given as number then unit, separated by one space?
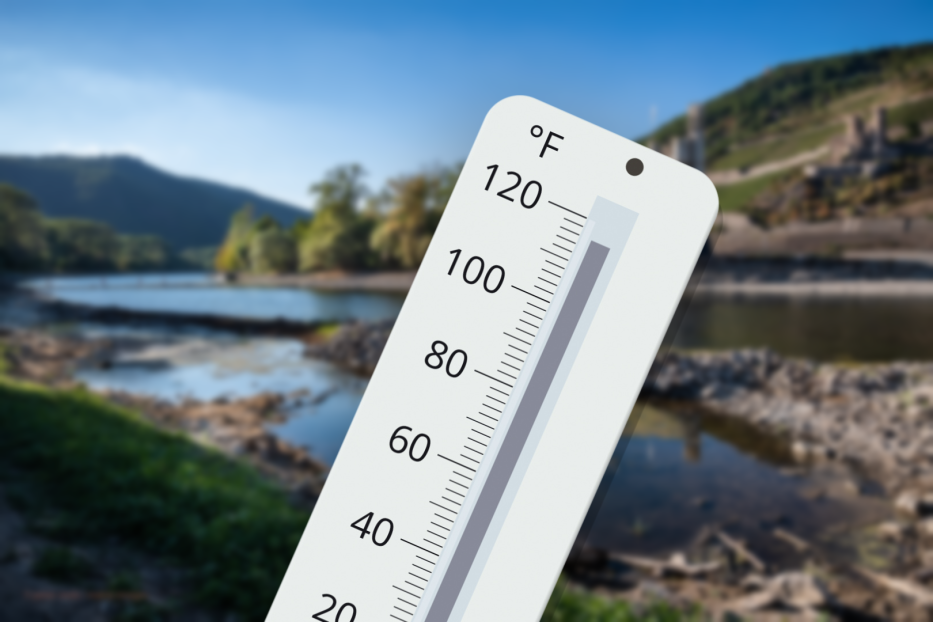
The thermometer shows 116 °F
